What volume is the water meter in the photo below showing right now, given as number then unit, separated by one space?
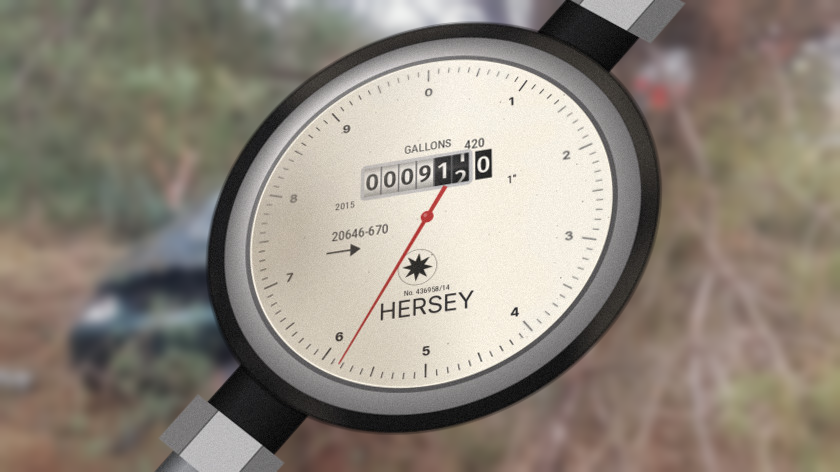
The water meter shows 9115.8 gal
